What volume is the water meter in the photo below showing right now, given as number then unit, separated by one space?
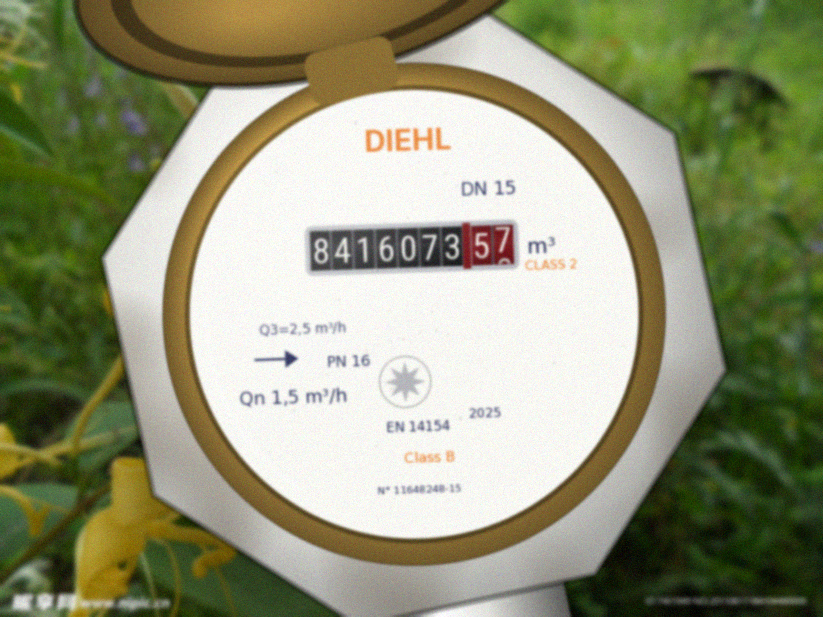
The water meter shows 8416073.57 m³
